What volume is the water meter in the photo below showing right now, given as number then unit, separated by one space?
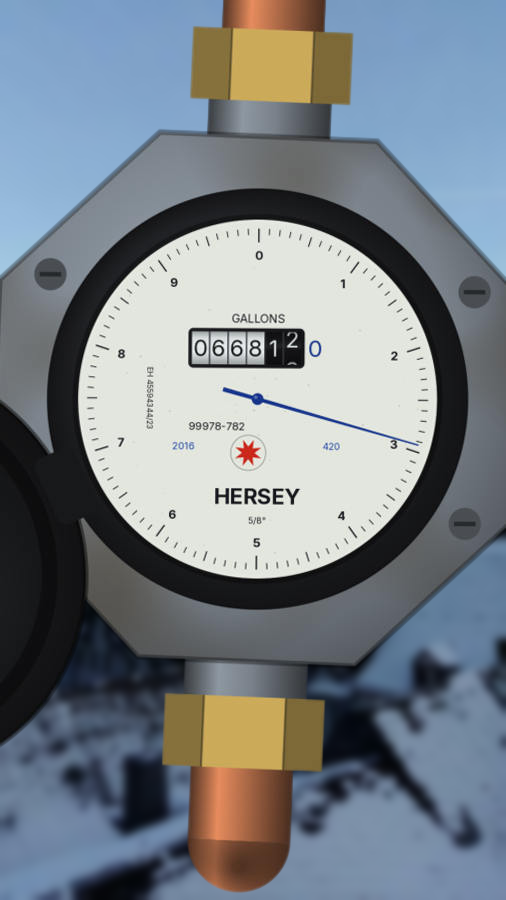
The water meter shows 668122.9 gal
